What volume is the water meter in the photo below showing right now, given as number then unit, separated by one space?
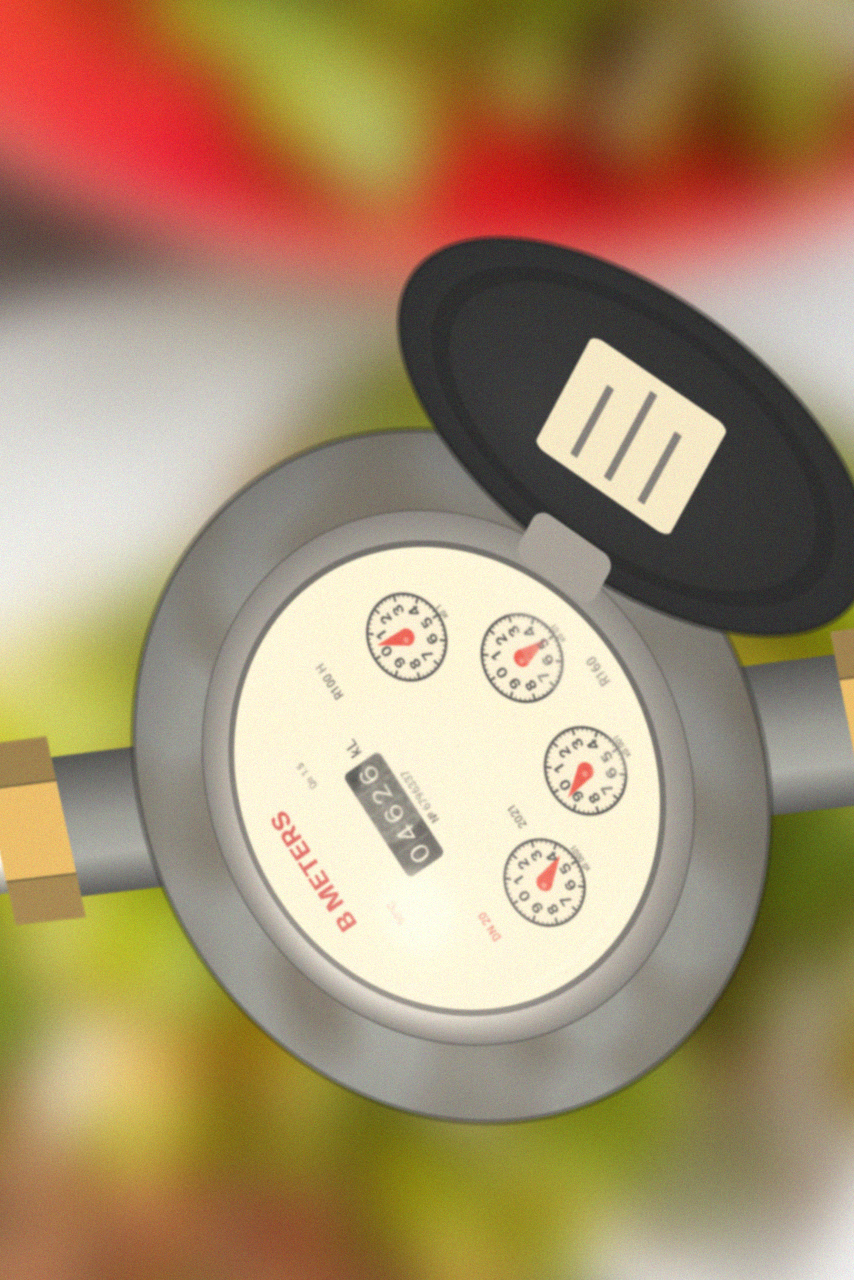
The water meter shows 4626.0494 kL
